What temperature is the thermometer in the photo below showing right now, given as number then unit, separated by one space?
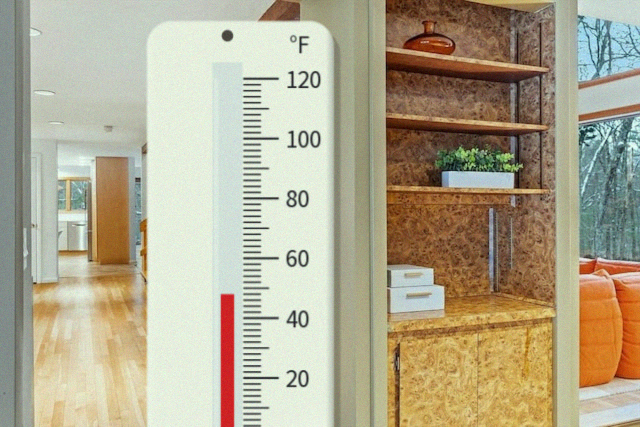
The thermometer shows 48 °F
